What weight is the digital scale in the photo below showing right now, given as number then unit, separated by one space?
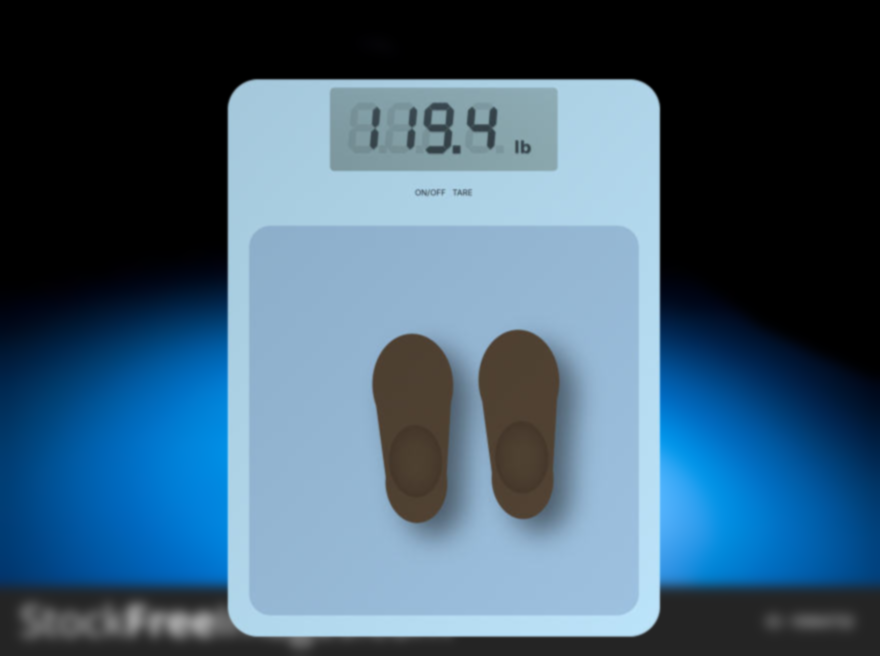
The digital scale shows 119.4 lb
